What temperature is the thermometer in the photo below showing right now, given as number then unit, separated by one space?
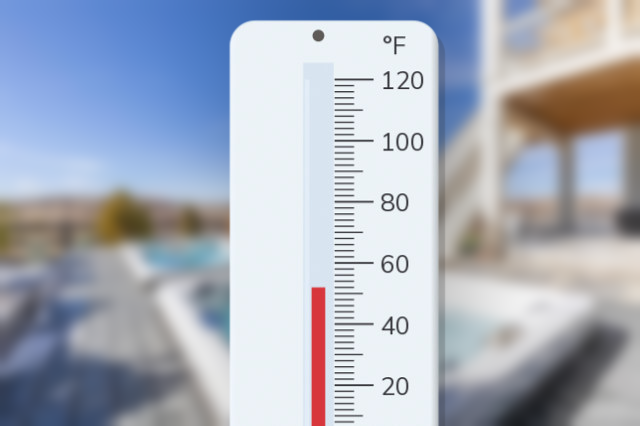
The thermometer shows 52 °F
